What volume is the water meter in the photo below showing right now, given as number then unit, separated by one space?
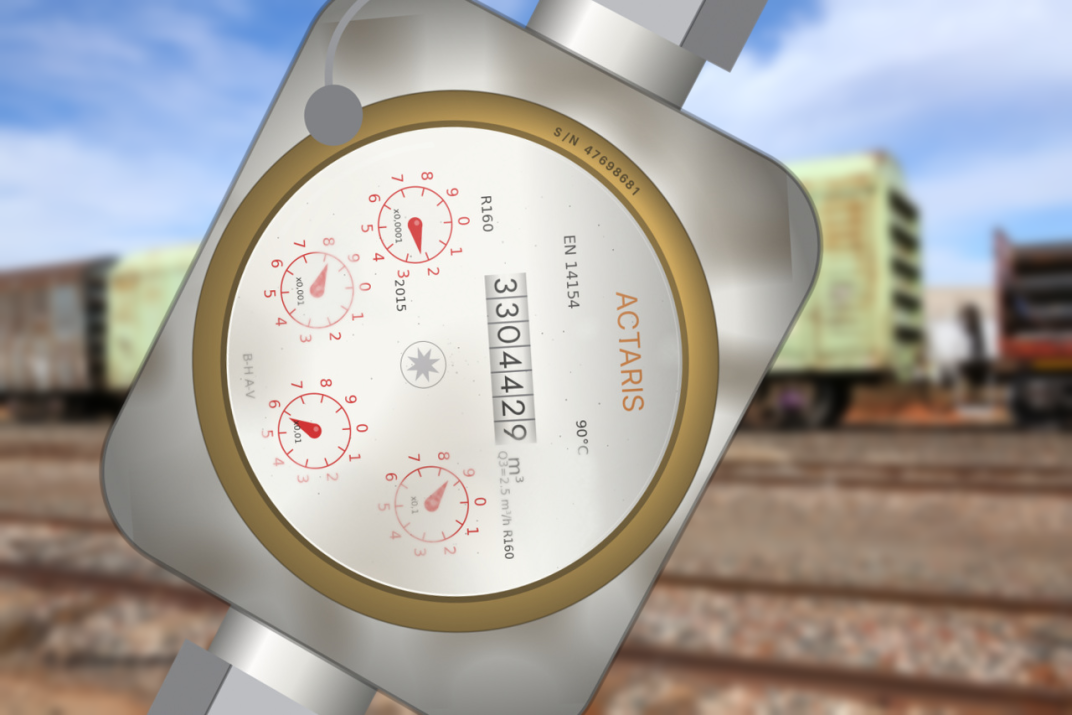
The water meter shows 3304429.8582 m³
